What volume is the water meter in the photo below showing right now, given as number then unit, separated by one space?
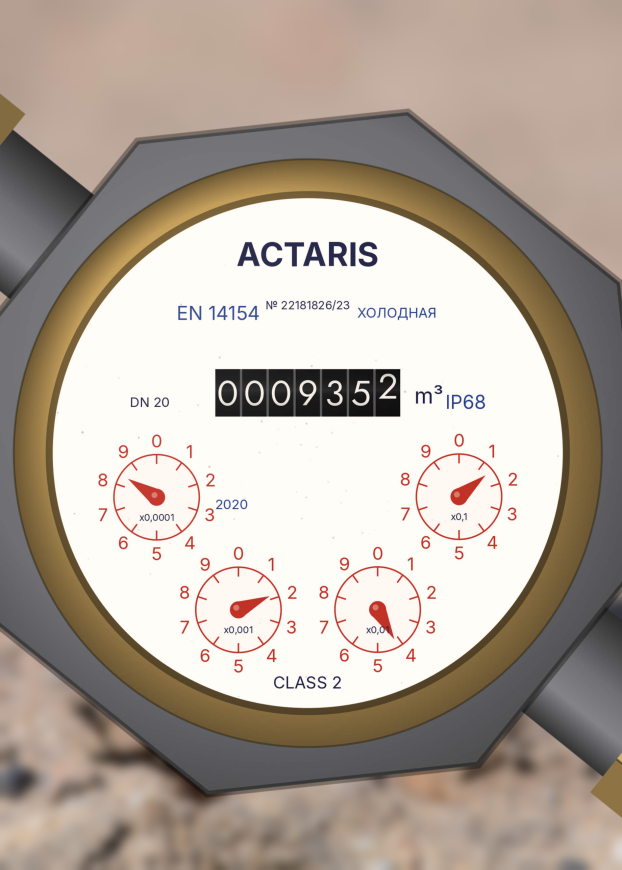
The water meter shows 9352.1418 m³
